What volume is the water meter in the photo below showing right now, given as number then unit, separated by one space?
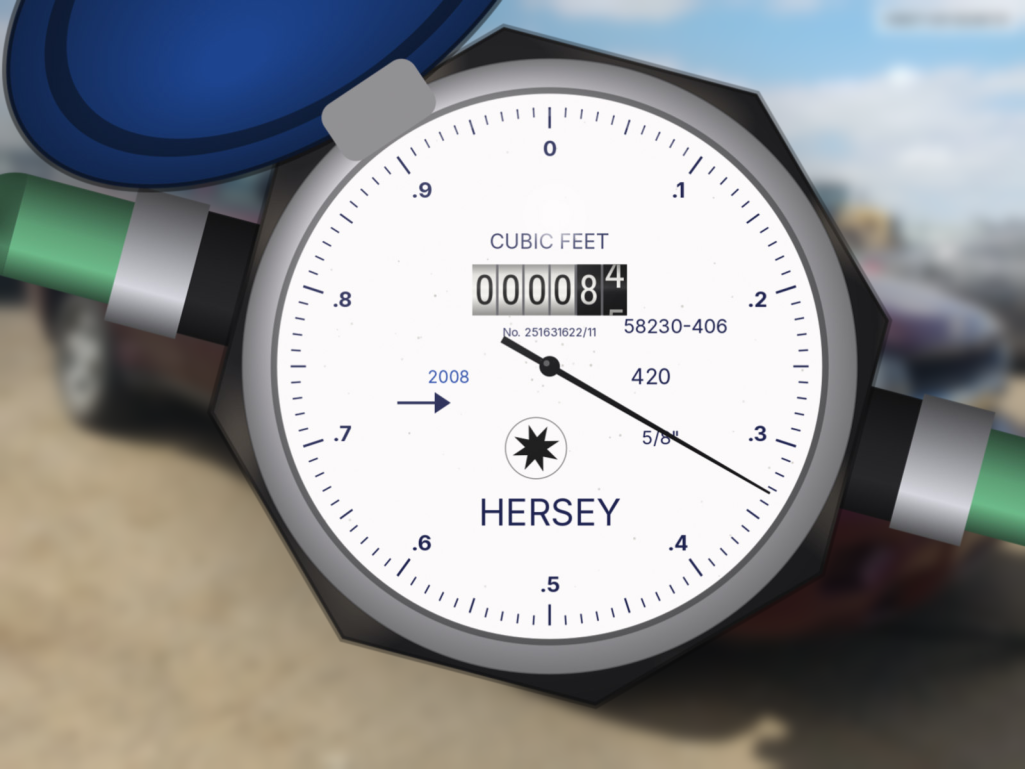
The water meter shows 84.33 ft³
